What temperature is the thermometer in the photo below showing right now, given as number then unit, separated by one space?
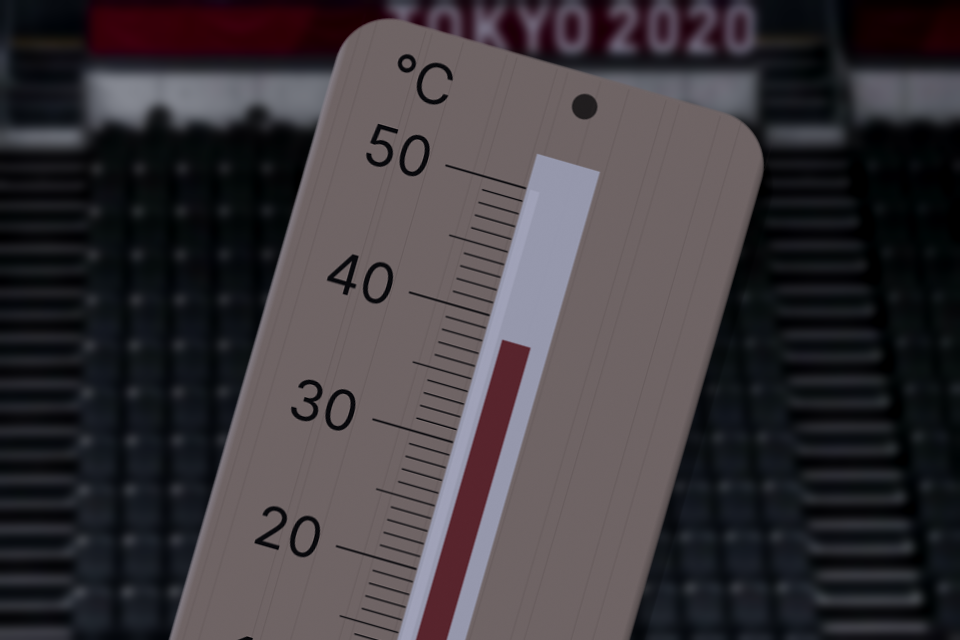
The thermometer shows 38.5 °C
